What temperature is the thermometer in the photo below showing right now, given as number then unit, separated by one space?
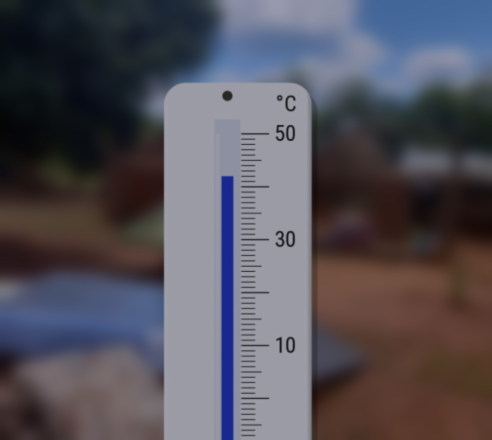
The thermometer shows 42 °C
